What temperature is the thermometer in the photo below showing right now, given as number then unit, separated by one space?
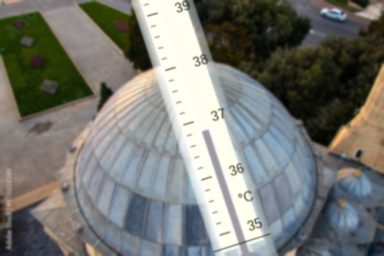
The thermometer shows 36.8 °C
